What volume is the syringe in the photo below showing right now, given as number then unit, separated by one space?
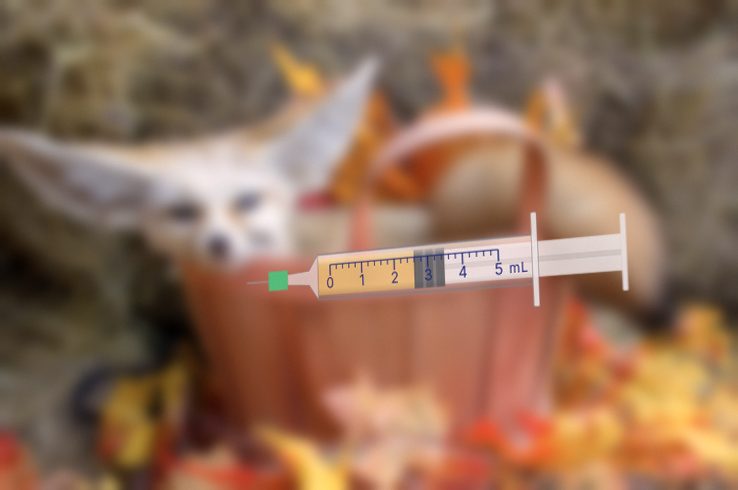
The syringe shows 2.6 mL
